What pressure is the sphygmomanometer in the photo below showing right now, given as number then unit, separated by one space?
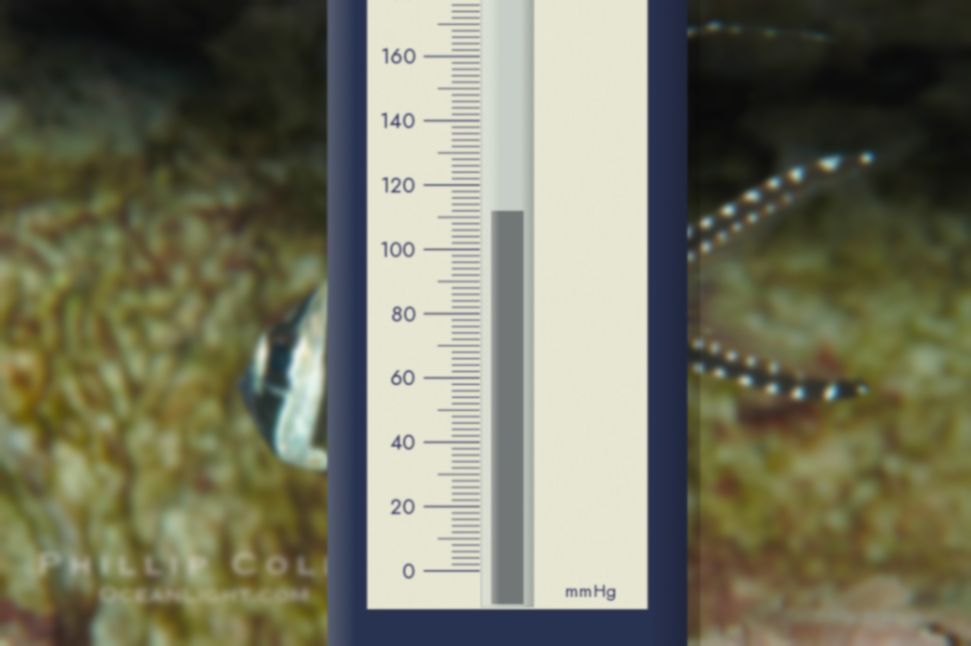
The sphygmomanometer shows 112 mmHg
